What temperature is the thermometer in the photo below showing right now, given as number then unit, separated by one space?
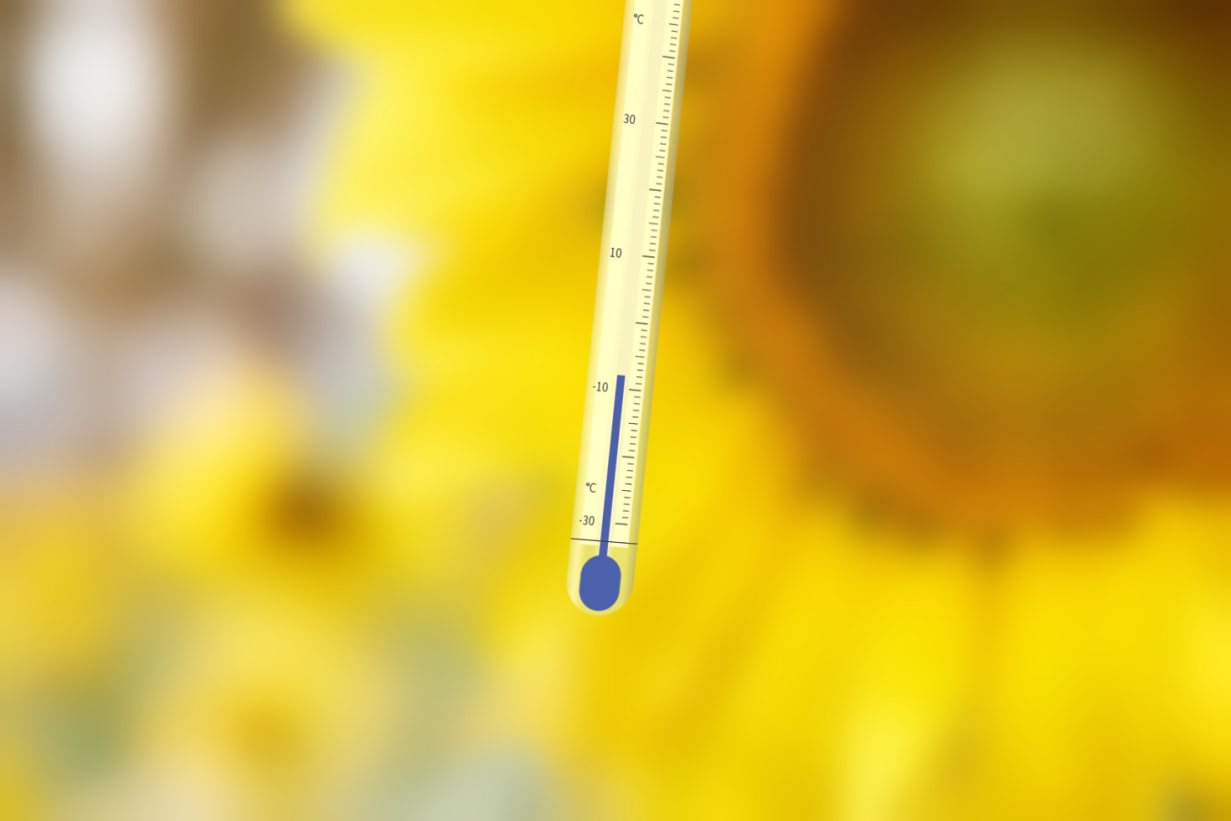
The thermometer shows -8 °C
